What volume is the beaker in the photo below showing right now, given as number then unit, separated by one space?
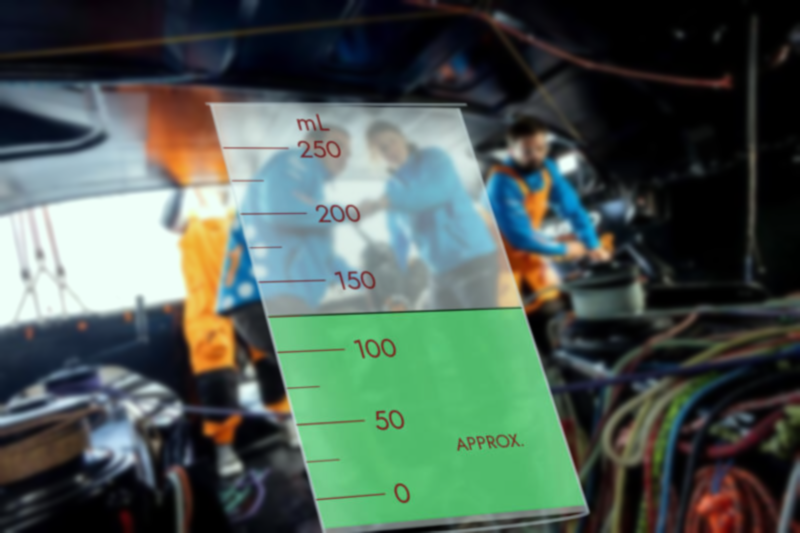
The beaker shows 125 mL
